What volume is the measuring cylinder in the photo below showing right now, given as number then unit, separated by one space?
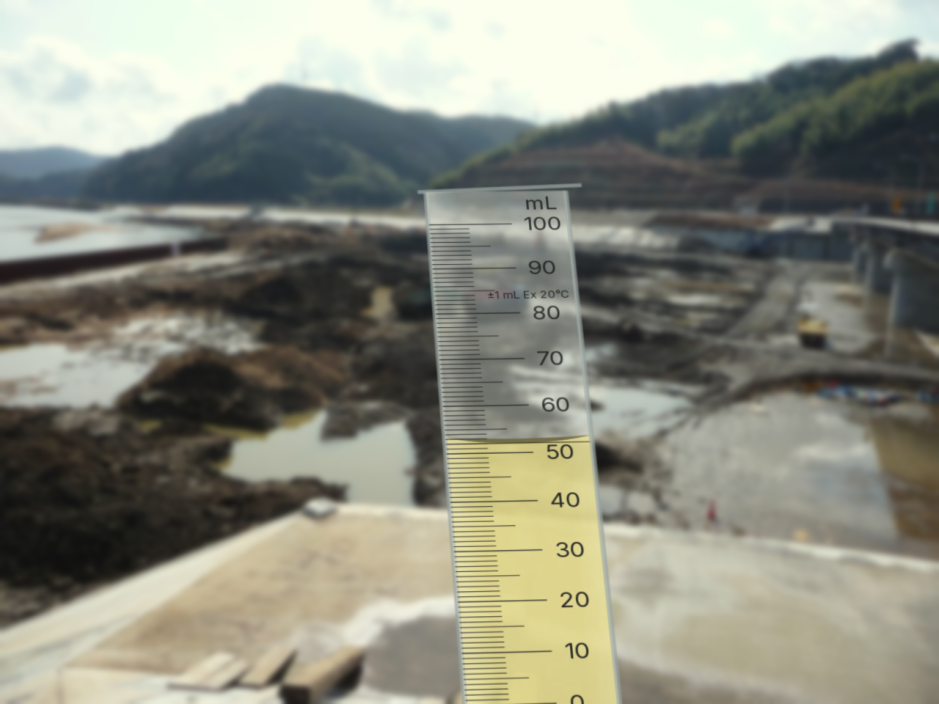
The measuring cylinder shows 52 mL
